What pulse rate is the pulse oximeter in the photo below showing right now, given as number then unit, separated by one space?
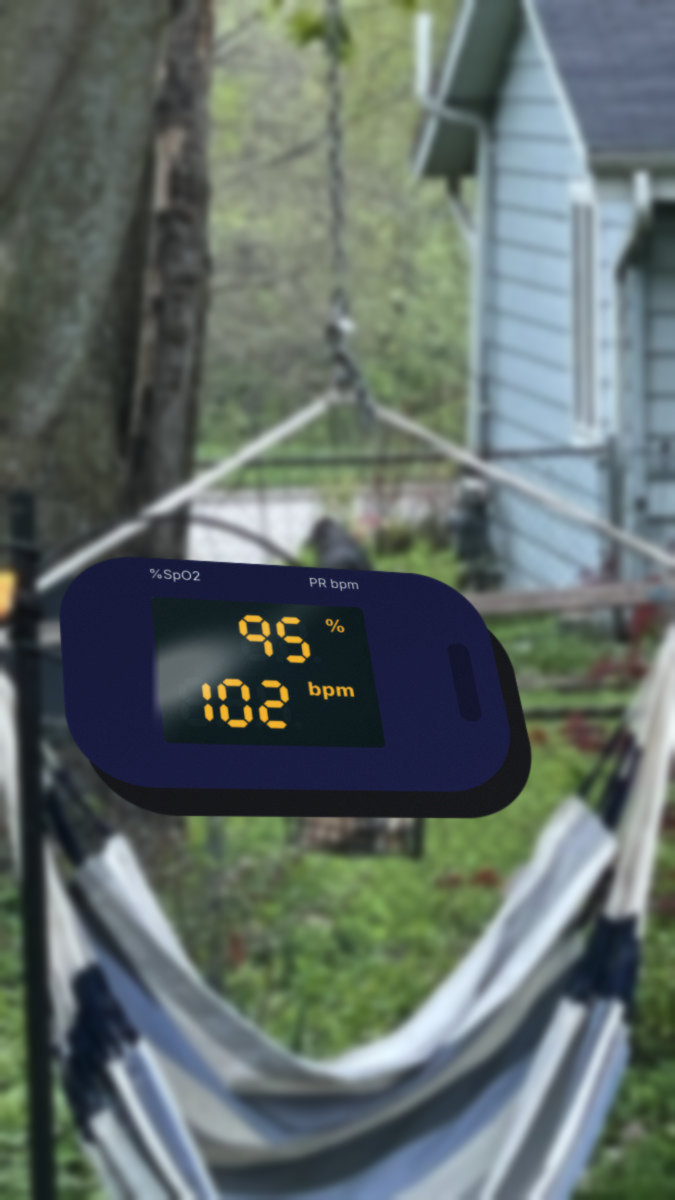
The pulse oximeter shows 102 bpm
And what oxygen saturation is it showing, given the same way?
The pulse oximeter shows 95 %
